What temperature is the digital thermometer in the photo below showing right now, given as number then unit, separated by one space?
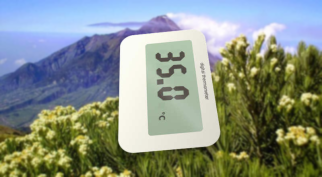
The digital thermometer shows 35.0 °C
